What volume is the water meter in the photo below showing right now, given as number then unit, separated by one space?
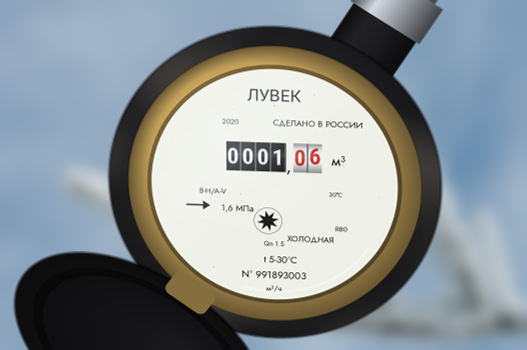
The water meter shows 1.06 m³
